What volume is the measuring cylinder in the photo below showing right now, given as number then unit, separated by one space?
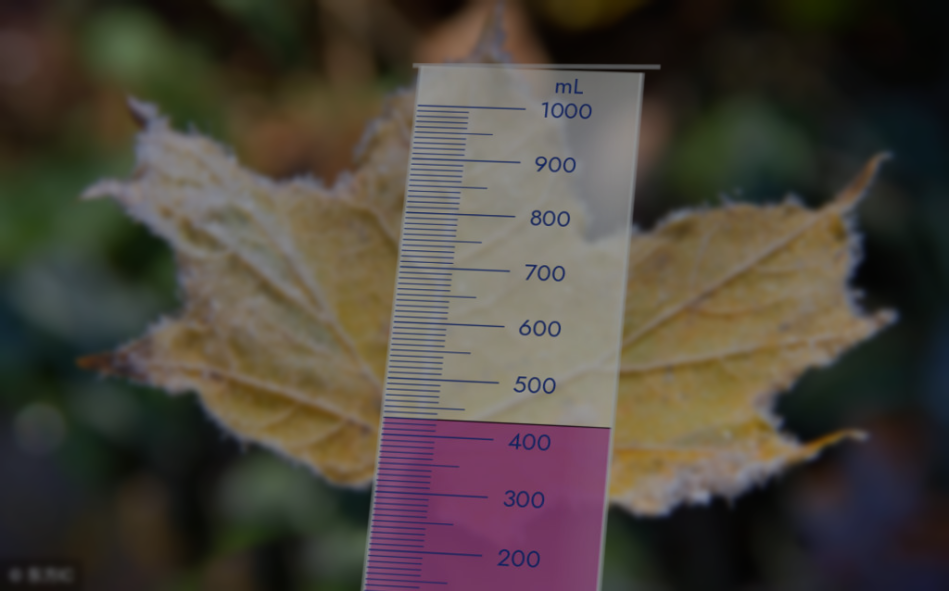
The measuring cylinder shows 430 mL
